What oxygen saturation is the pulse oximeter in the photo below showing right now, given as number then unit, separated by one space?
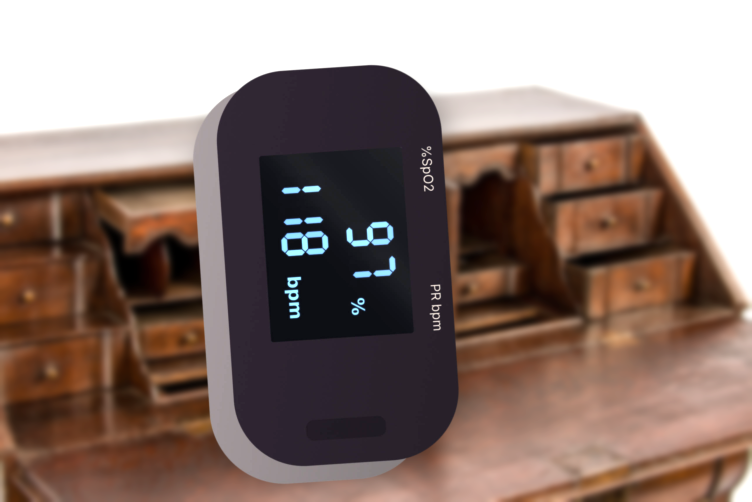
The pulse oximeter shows 97 %
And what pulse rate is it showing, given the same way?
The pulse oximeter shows 118 bpm
